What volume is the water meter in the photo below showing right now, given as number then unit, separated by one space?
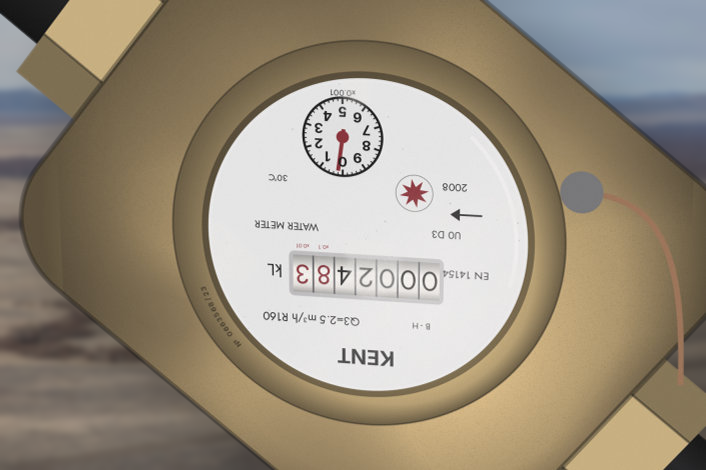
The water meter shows 24.830 kL
